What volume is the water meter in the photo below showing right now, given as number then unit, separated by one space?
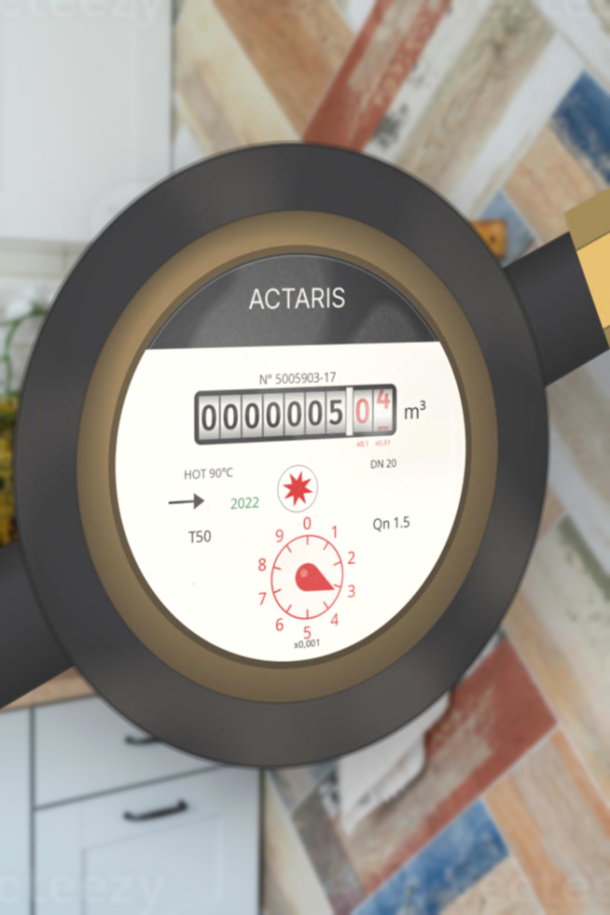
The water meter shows 5.043 m³
